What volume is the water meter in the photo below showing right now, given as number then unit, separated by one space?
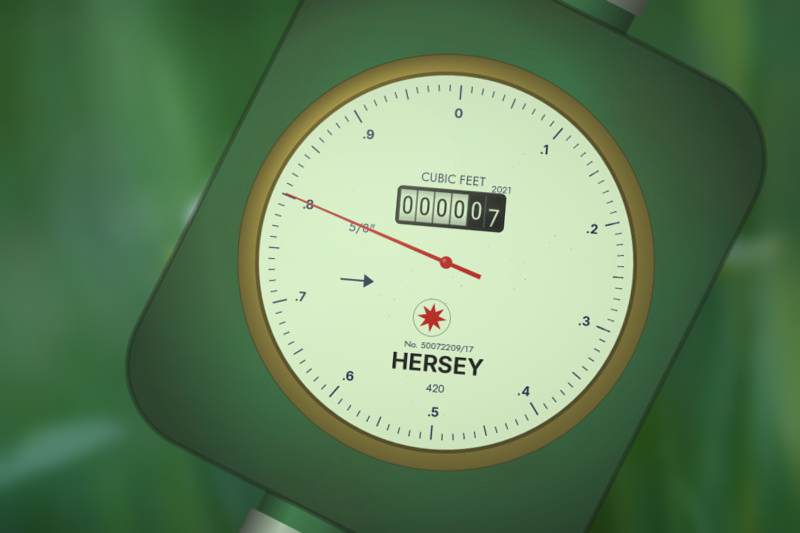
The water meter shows 6.80 ft³
